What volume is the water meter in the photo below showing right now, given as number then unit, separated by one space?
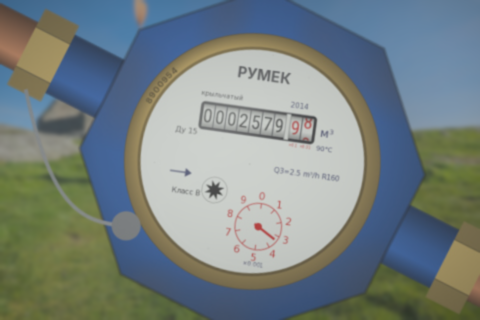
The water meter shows 2579.983 m³
